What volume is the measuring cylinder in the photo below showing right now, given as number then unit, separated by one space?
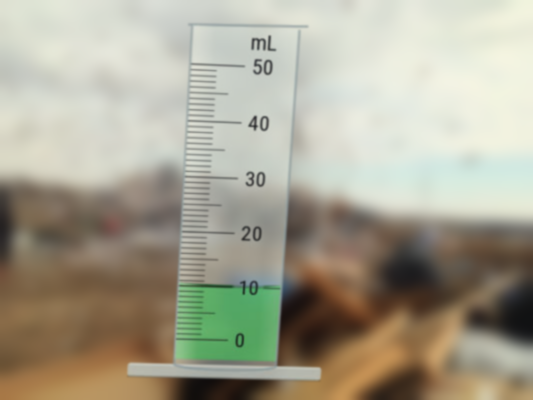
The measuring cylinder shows 10 mL
